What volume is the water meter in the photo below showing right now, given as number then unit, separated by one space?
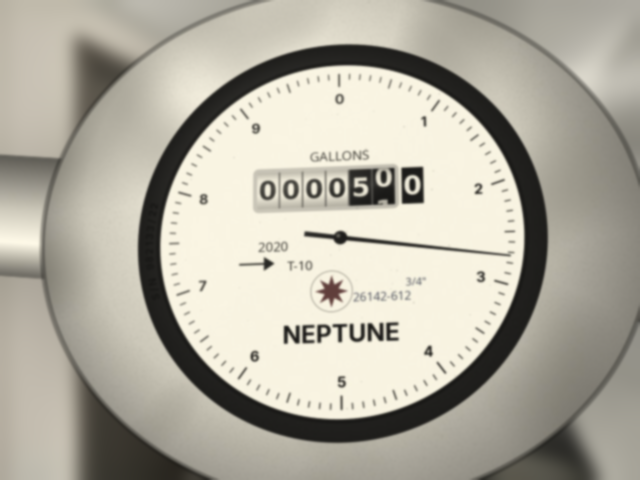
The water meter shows 502.7 gal
